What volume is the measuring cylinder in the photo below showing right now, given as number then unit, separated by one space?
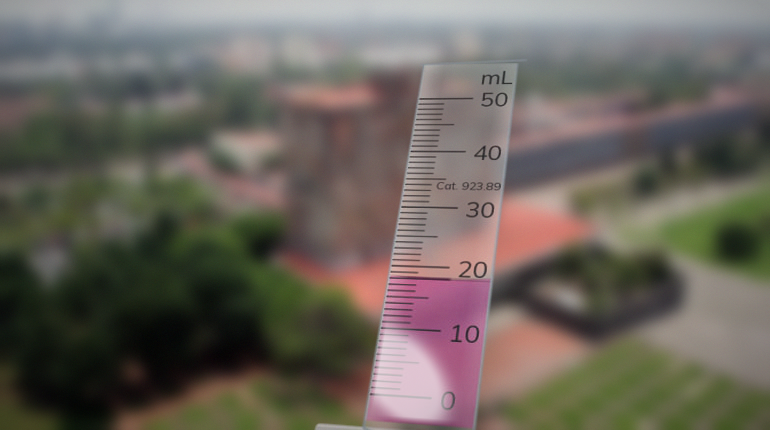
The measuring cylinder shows 18 mL
